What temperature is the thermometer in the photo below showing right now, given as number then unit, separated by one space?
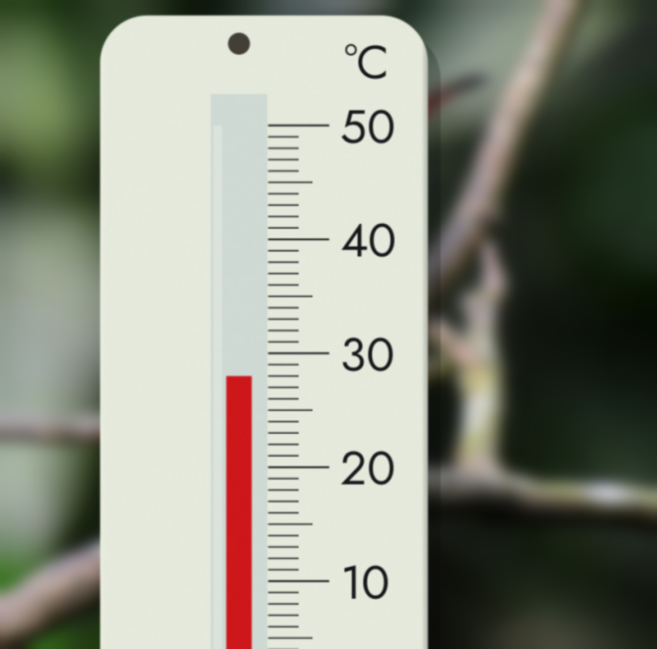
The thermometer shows 28 °C
